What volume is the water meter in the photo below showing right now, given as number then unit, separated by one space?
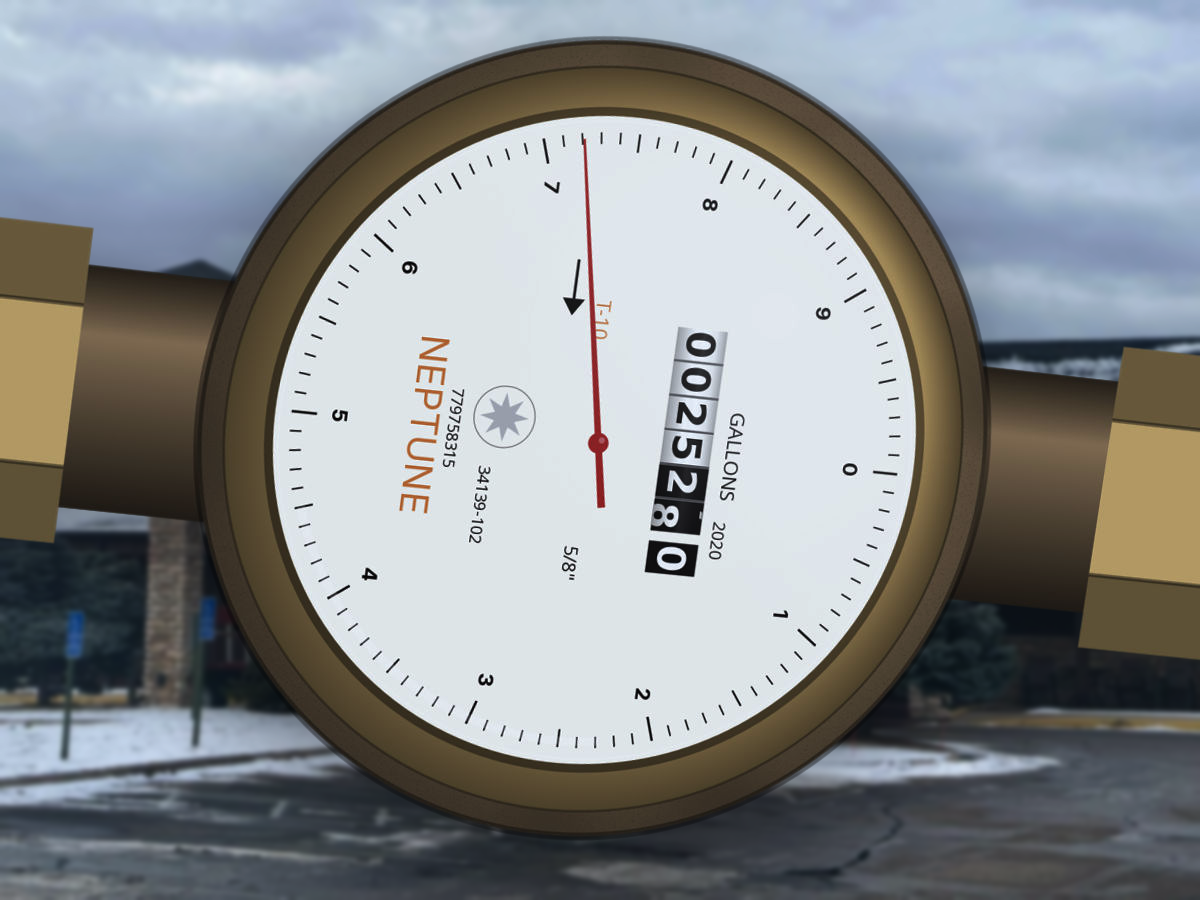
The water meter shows 25277.2 gal
